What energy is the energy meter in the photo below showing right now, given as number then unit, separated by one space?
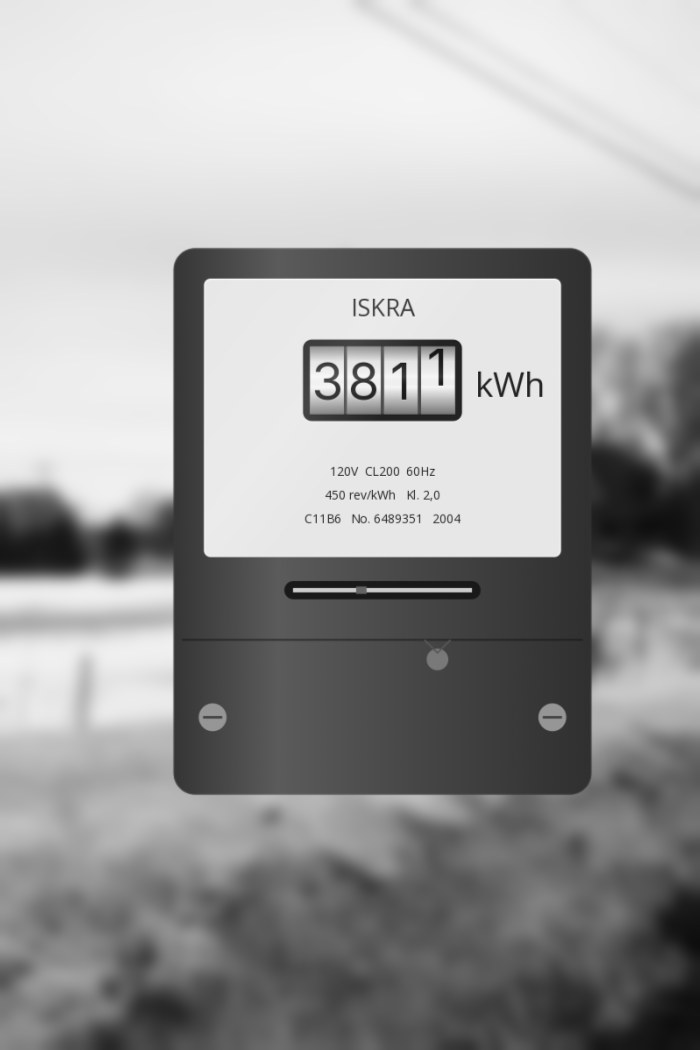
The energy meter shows 3811 kWh
